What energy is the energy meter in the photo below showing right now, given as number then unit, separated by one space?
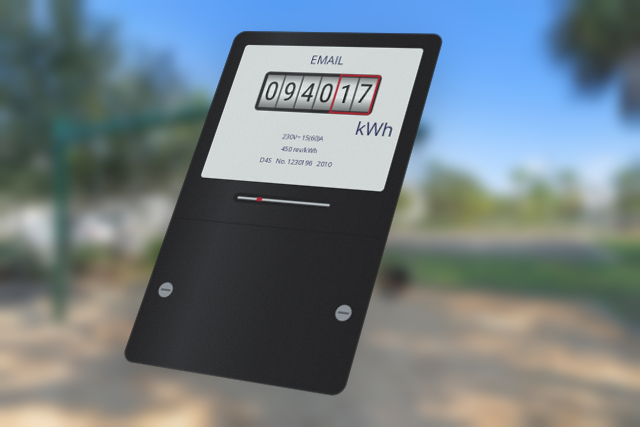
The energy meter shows 940.17 kWh
